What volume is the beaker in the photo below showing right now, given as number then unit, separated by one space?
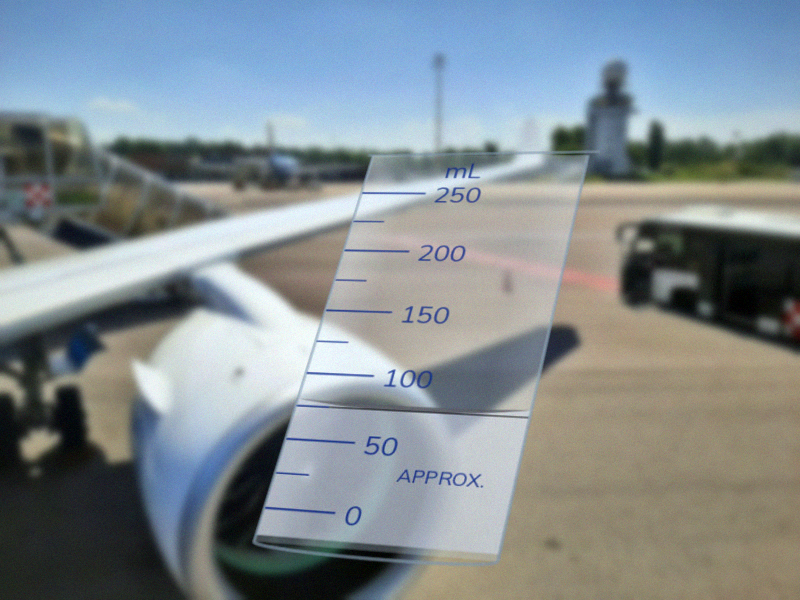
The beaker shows 75 mL
